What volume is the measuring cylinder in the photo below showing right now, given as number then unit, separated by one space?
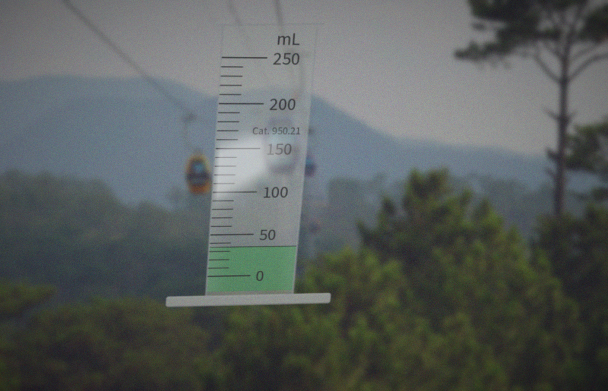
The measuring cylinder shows 35 mL
